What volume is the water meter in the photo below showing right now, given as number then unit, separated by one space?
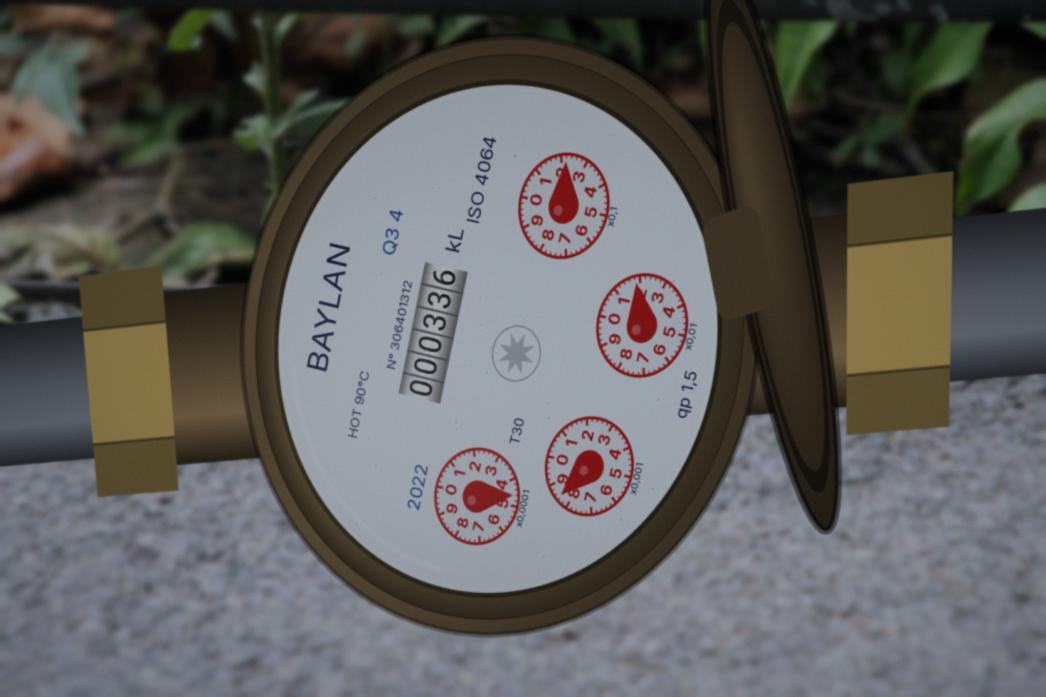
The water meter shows 336.2184 kL
